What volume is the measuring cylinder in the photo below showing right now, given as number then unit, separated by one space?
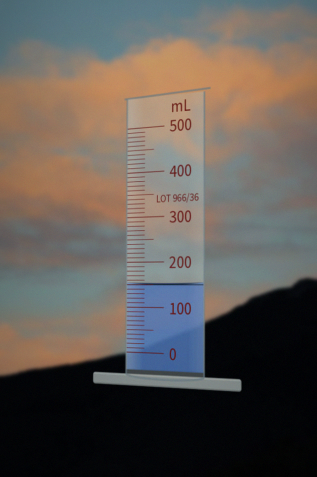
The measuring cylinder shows 150 mL
